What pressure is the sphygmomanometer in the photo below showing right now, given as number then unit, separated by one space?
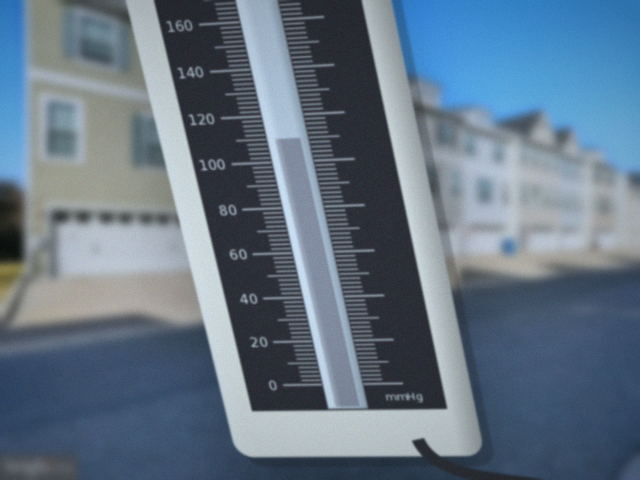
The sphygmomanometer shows 110 mmHg
